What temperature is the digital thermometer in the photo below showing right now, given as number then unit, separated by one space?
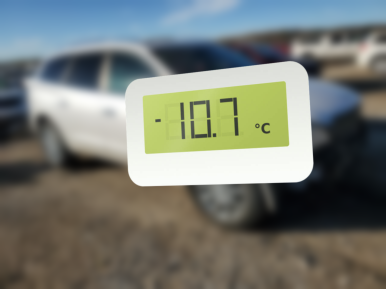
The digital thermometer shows -10.7 °C
